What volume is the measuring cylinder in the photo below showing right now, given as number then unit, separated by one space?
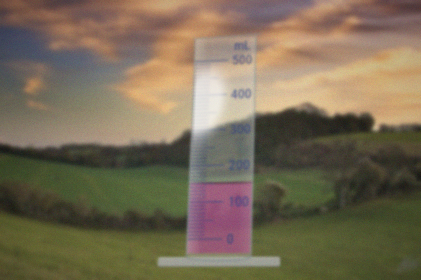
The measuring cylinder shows 150 mL
